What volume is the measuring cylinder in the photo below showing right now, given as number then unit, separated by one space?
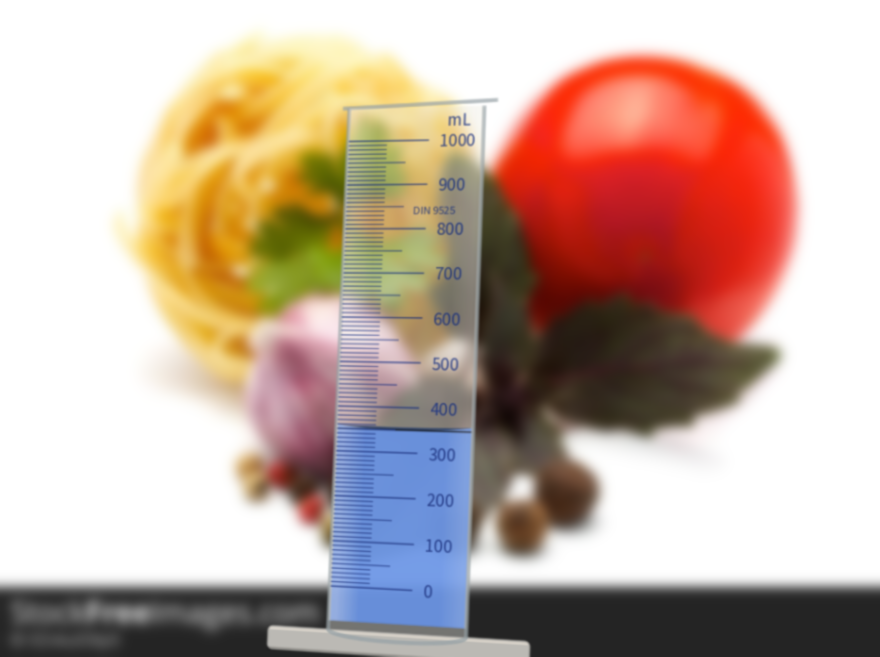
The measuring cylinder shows 350 mL
